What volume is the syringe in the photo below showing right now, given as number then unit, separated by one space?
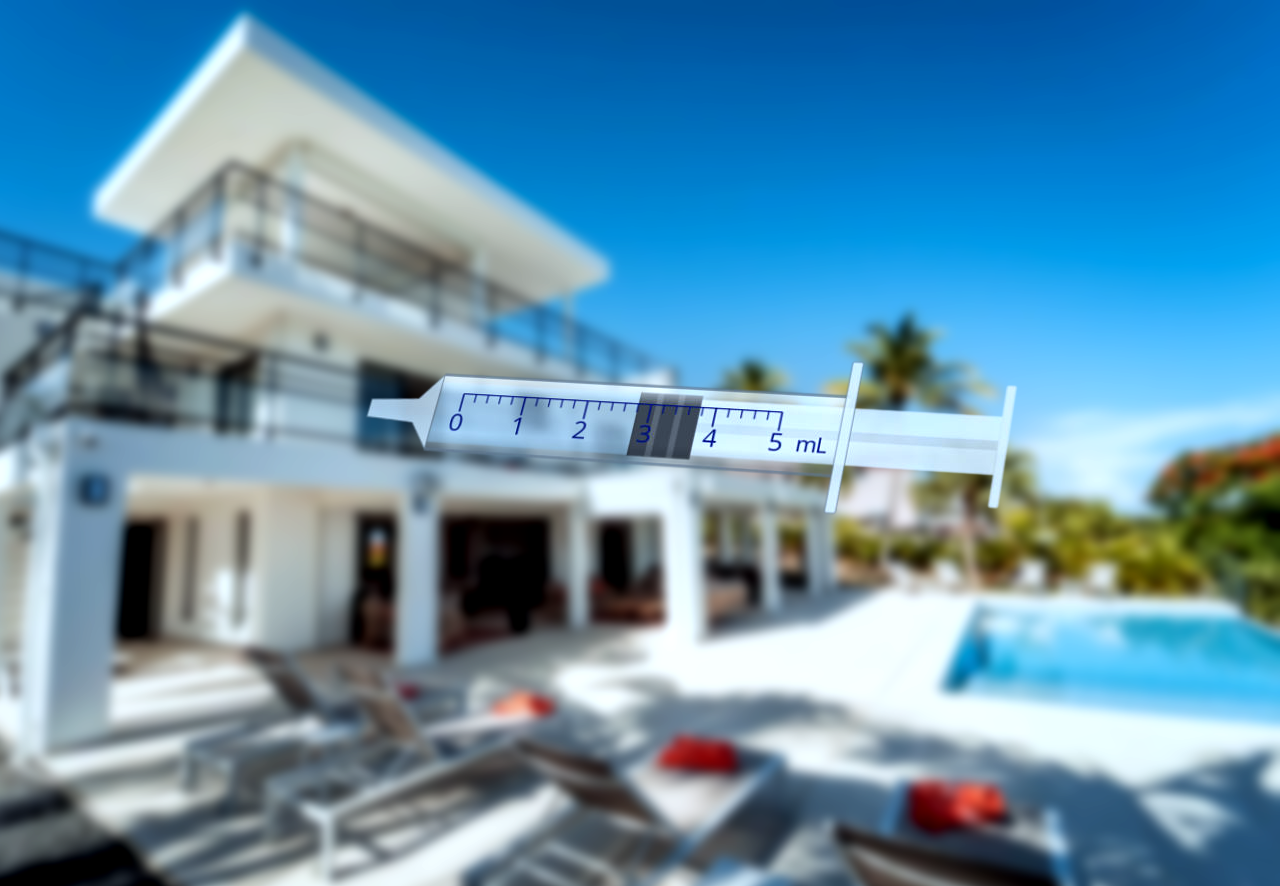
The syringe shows 2.8 mL
